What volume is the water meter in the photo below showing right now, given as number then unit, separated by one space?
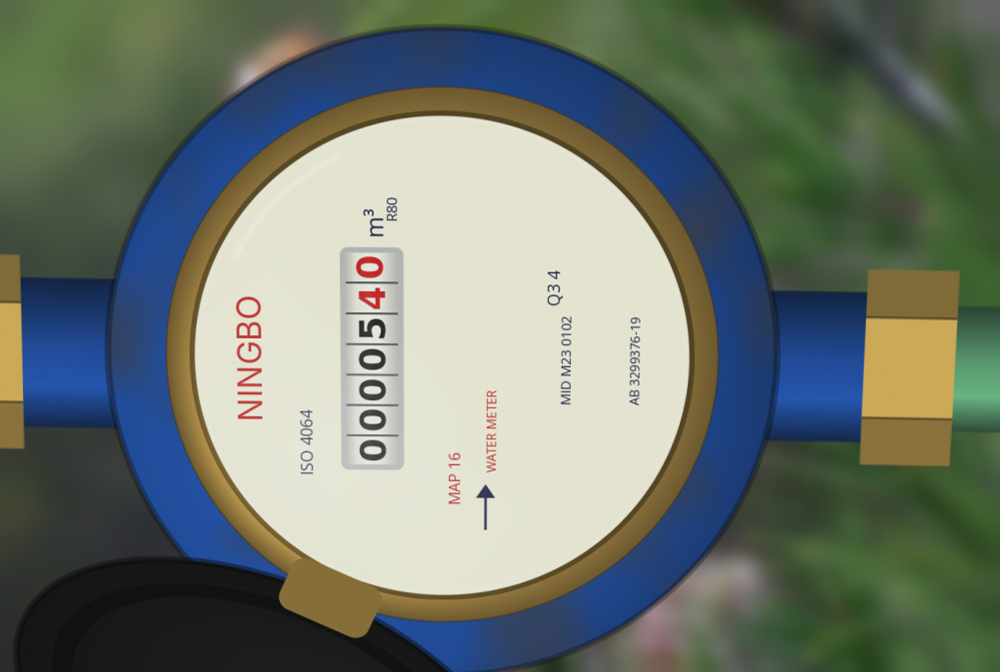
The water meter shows 5.40 m³
